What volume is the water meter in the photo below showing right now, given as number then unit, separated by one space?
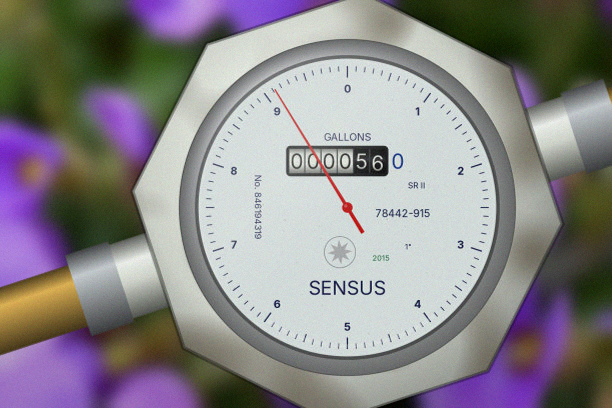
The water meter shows 559.1 gal
